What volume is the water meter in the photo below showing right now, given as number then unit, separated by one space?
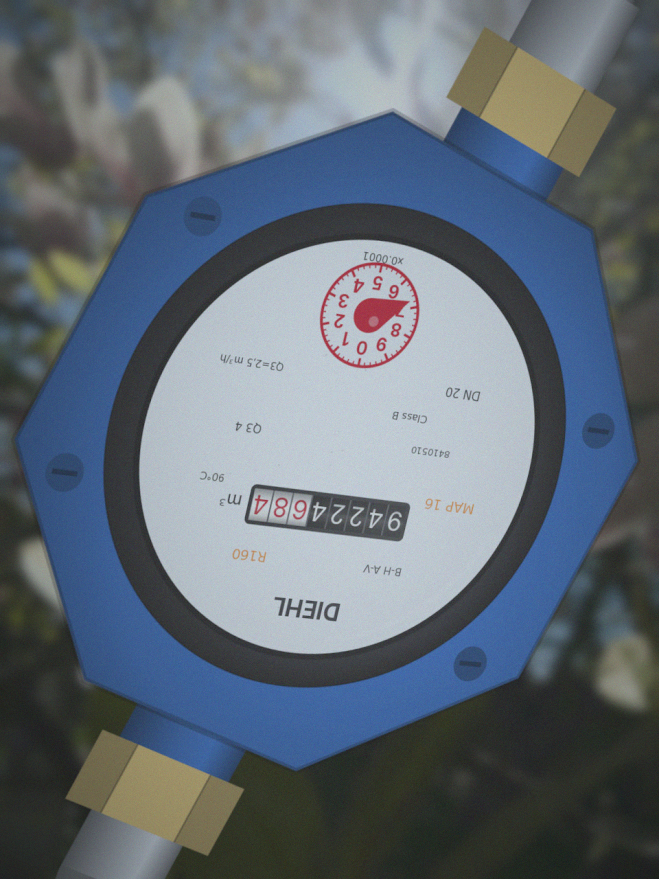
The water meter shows 94224.6846 m³
